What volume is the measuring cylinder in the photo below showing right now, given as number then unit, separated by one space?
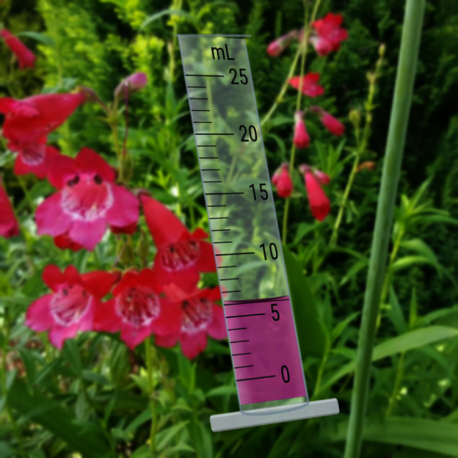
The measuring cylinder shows 6 mL
